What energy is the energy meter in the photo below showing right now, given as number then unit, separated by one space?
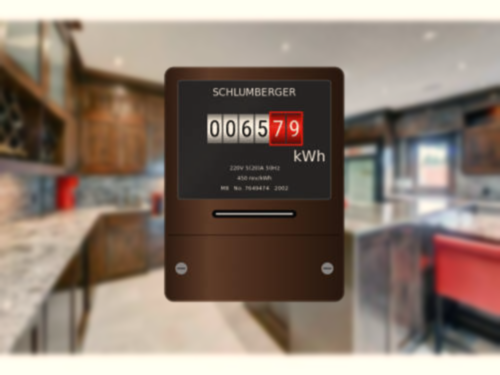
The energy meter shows 65.79 kWh
